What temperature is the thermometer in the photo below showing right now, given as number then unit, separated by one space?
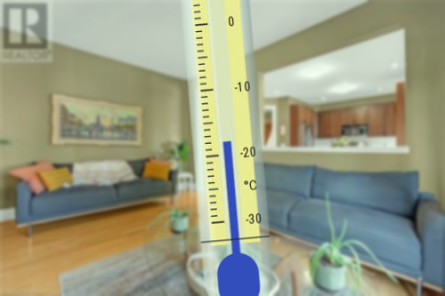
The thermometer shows -18 °C
